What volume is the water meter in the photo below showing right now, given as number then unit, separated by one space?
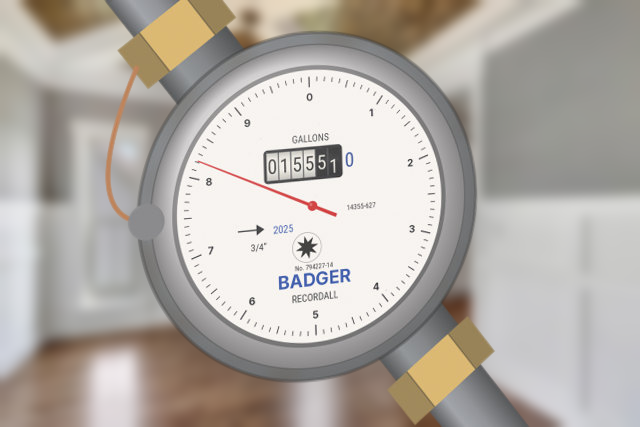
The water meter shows 155508.2 gal
